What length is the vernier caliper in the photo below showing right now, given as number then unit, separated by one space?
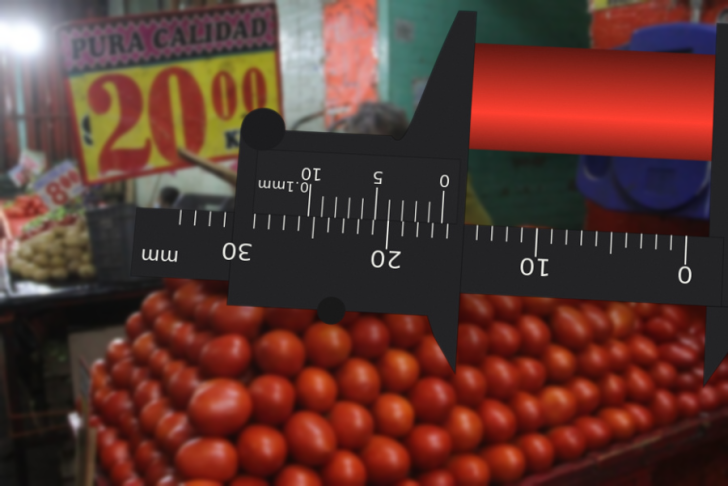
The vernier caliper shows 16.4 mm
